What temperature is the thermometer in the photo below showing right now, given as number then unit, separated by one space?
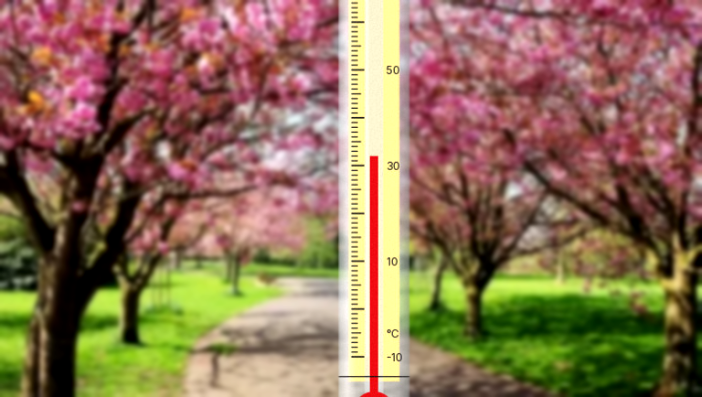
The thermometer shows 32 °C
